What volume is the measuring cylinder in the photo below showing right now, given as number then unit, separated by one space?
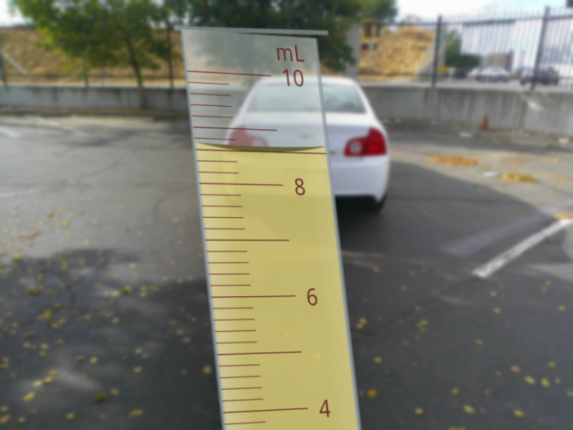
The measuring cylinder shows 8.6 mL
